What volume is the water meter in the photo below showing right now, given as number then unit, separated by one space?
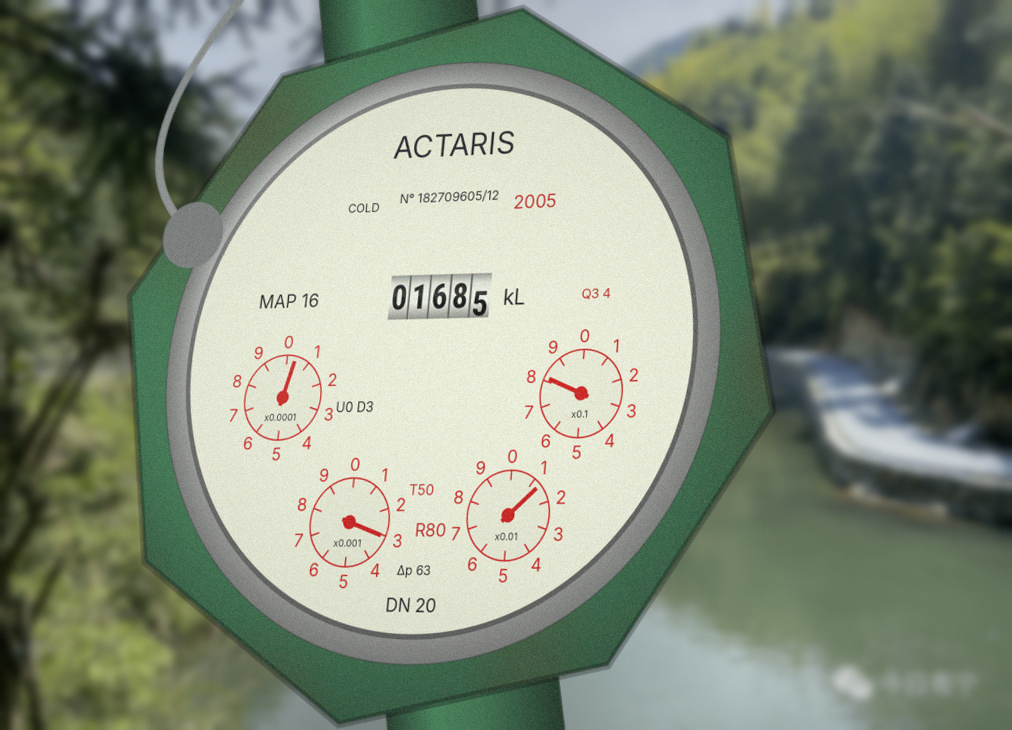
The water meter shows 1684.8130 kL
